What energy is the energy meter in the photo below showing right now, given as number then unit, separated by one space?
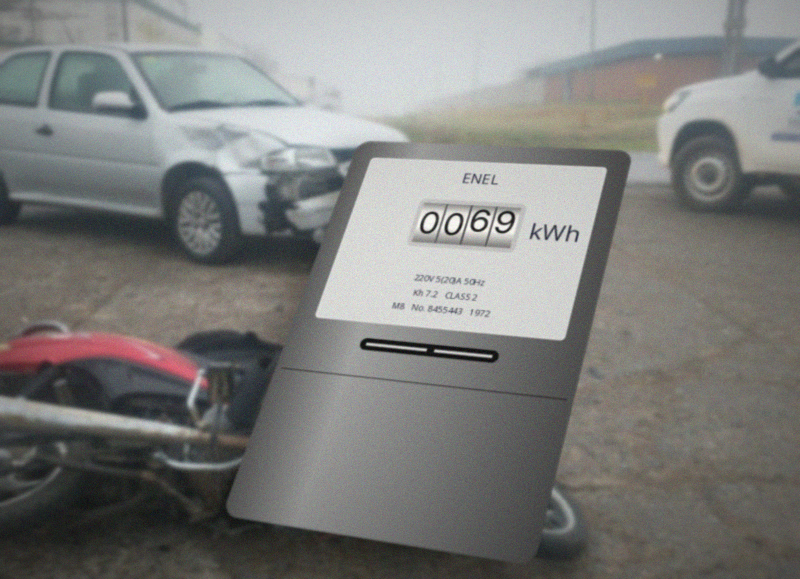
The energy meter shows 69 kWh
